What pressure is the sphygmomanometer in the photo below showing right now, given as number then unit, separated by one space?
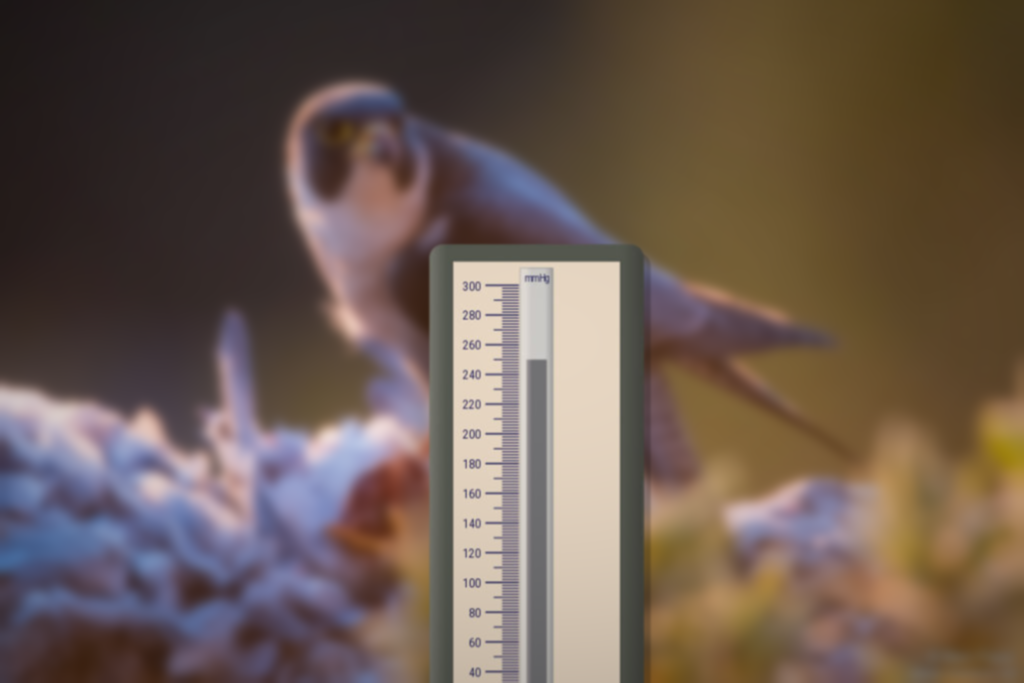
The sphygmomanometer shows 250 mmHg
